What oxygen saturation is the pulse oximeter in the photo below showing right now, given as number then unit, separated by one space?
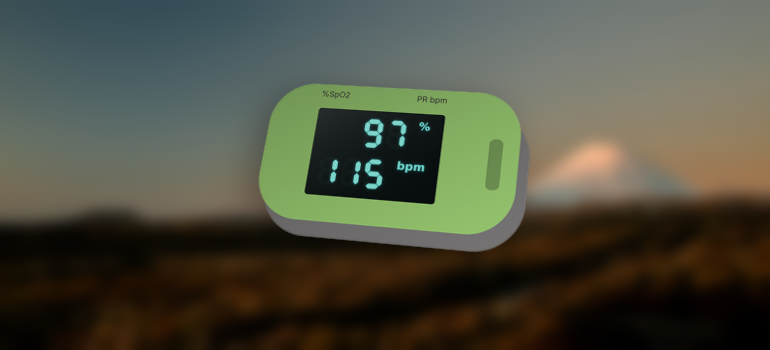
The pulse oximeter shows 97 %
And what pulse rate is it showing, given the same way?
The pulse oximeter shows 115 bpm
